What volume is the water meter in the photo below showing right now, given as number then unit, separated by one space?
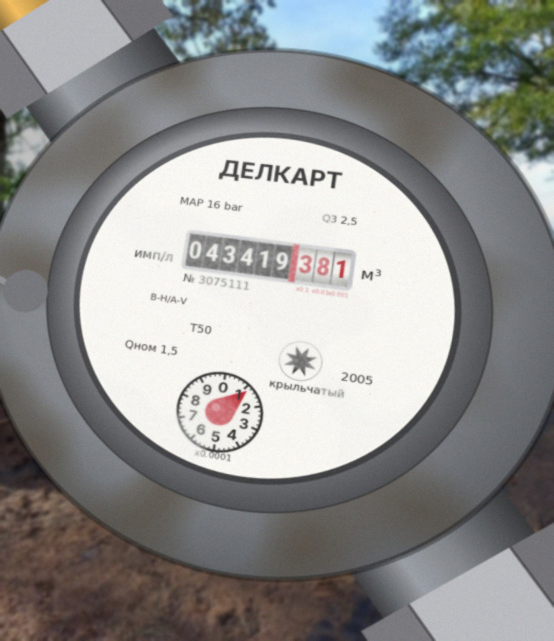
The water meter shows 43419.3811 m³
